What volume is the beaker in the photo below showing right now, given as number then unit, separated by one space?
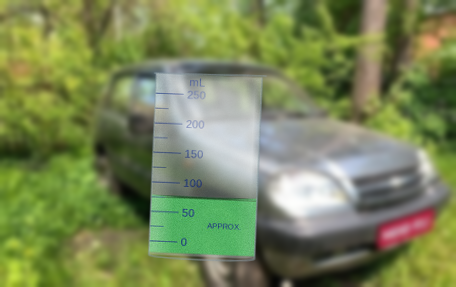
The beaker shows 75 mL
